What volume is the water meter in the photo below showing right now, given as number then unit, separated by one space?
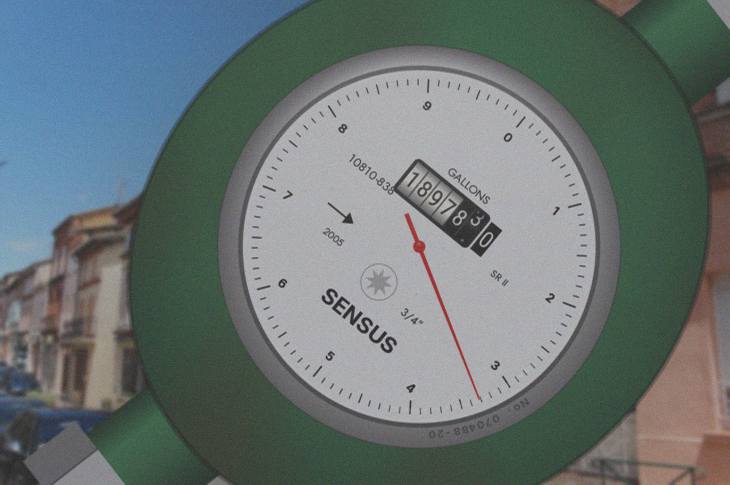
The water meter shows 1897833.3 gal
